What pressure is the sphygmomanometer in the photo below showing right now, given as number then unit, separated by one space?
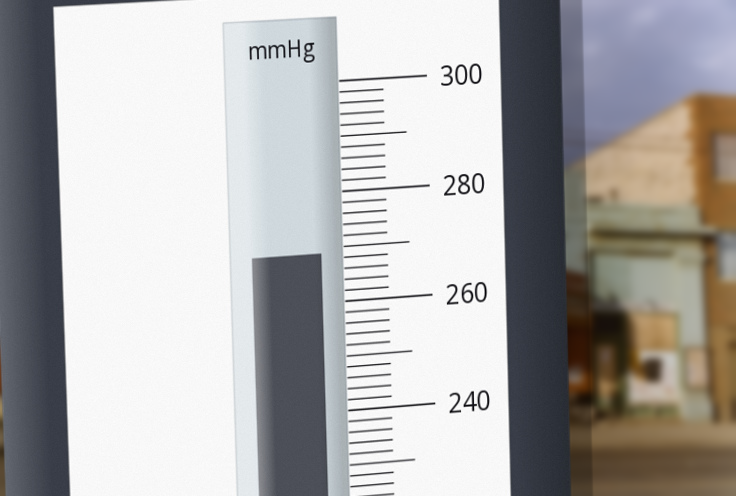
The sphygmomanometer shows 269 mmHg
